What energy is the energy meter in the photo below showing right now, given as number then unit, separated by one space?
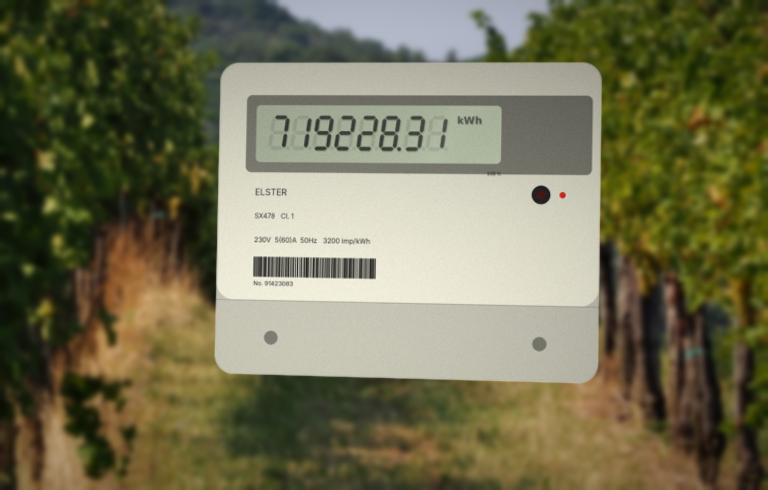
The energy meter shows 719228.31 kWh
